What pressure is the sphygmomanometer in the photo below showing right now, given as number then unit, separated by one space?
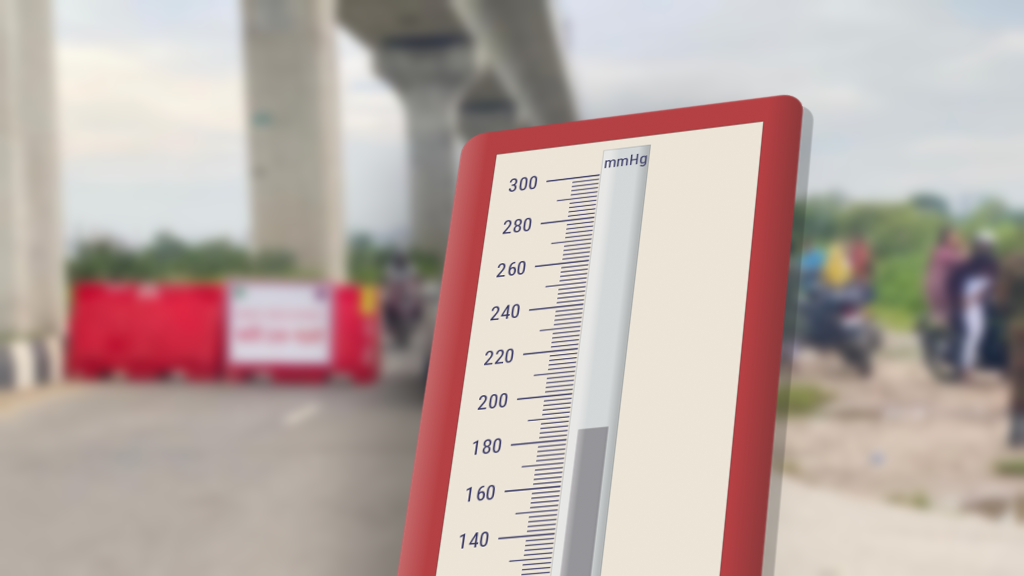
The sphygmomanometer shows 184 mmHg
